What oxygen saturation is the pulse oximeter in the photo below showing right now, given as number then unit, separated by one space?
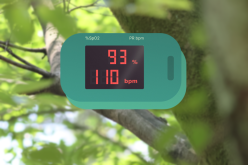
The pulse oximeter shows 93 %
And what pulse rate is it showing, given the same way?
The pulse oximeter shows 110 bpm
